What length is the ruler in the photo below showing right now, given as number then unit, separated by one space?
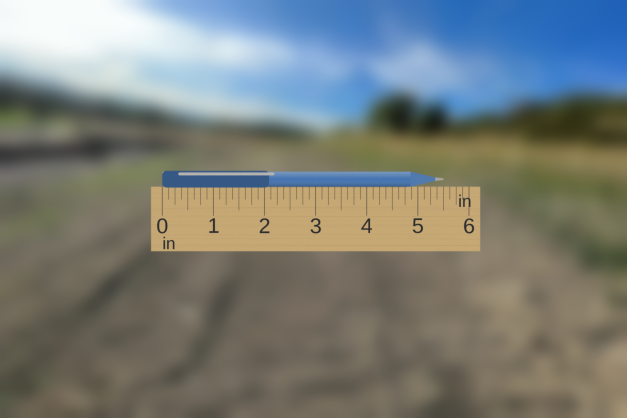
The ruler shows 5.5 in
